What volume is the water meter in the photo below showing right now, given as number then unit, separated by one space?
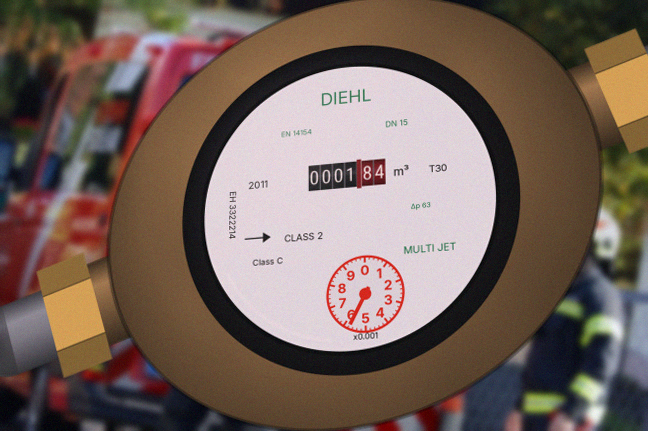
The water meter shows 1.845 m³
